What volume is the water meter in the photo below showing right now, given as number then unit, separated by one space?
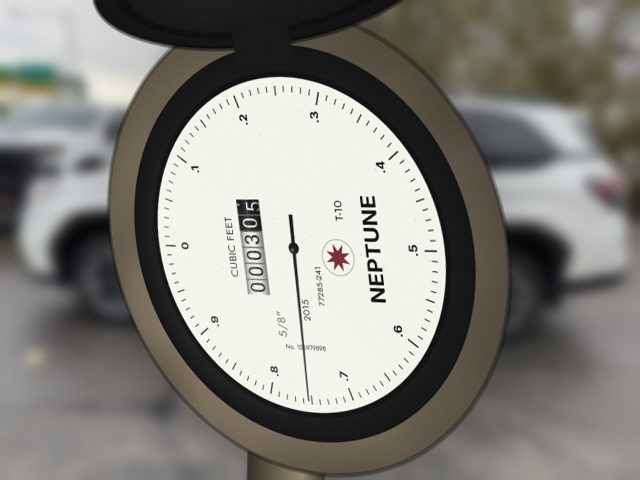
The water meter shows 304.75 ft³
